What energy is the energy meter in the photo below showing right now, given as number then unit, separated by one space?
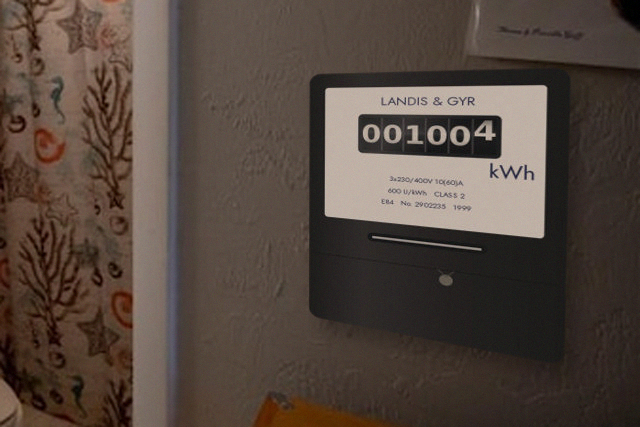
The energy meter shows 1004 kWh
